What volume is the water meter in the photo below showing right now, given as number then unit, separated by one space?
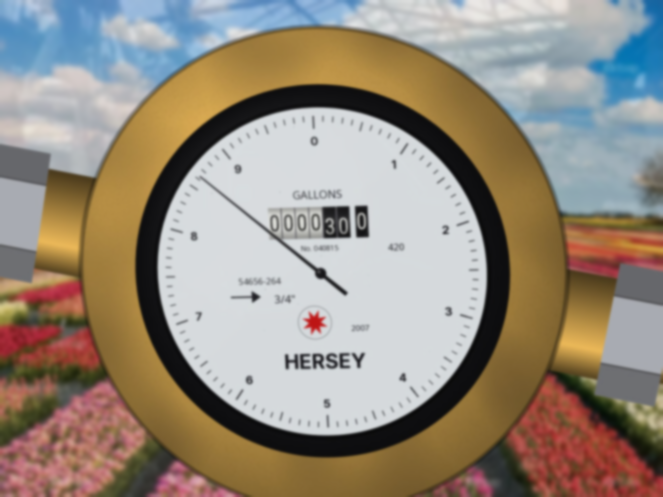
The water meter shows 298.6 gal
